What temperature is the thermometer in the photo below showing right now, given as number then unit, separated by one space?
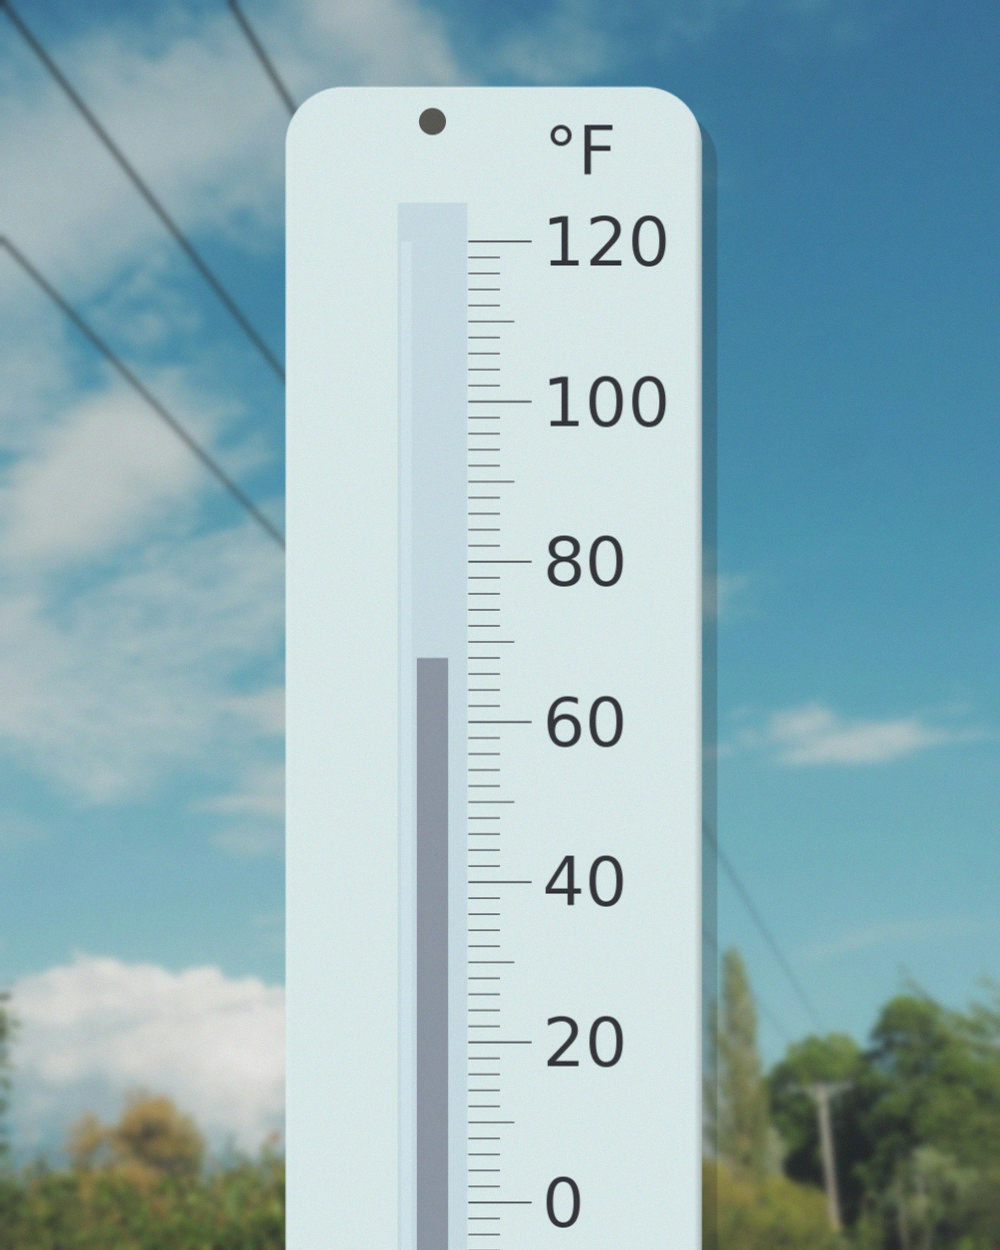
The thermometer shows 68 °F
